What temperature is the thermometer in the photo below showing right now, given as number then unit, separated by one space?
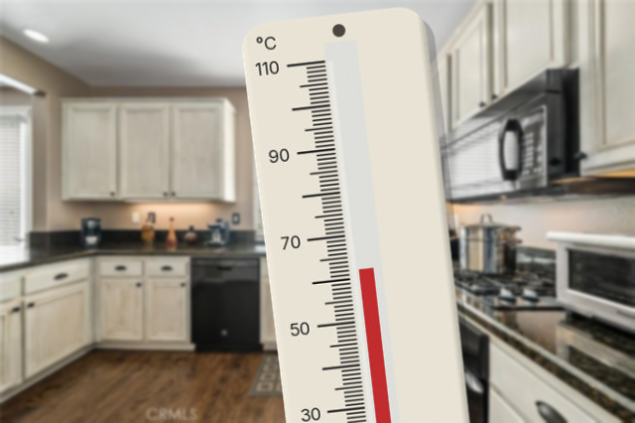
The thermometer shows 62 °C
